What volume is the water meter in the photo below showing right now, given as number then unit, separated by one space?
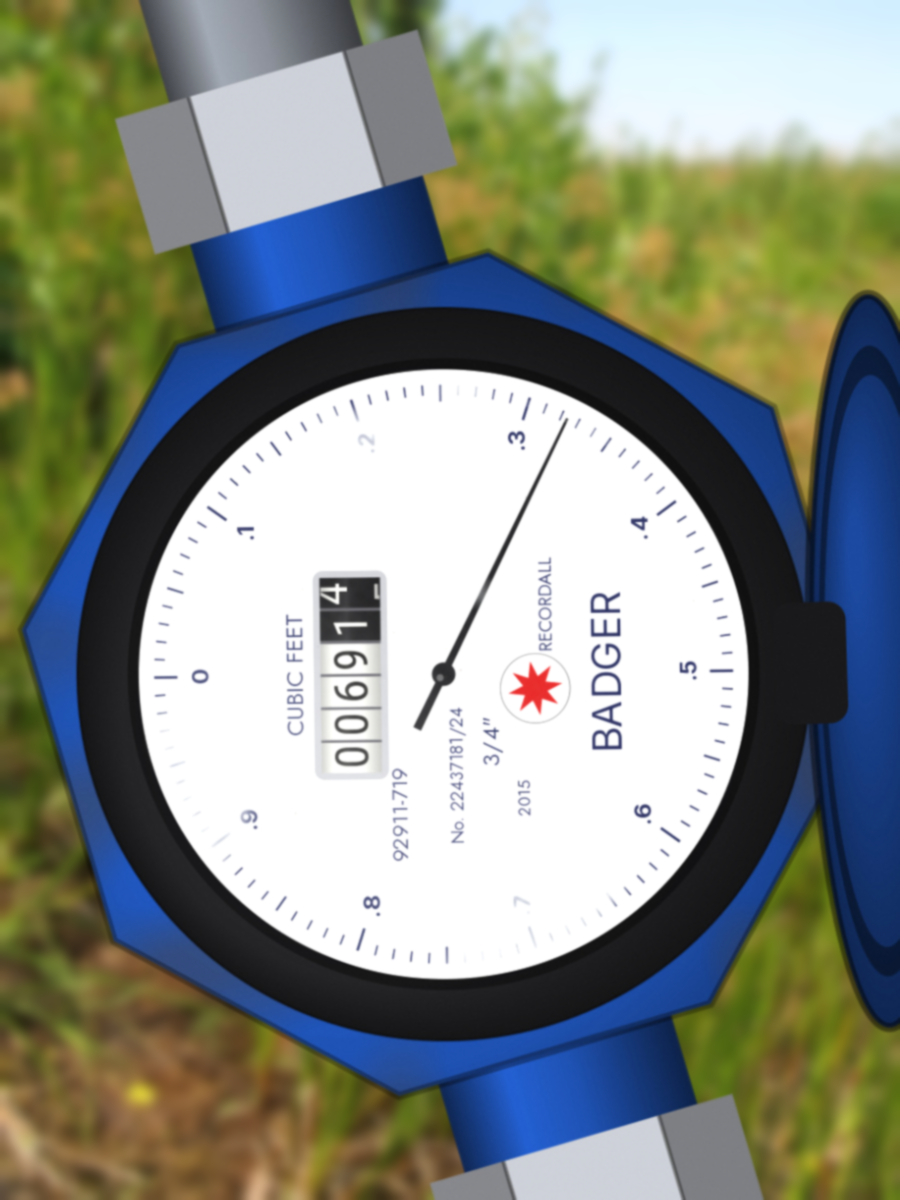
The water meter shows 6914.32 ft³
